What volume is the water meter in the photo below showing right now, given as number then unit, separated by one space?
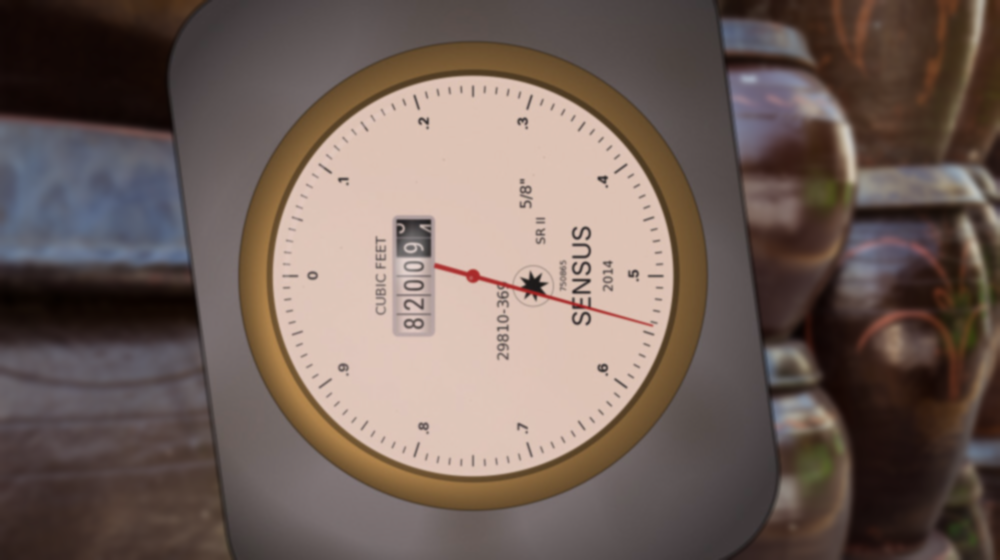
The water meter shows 820093.54 ft³
